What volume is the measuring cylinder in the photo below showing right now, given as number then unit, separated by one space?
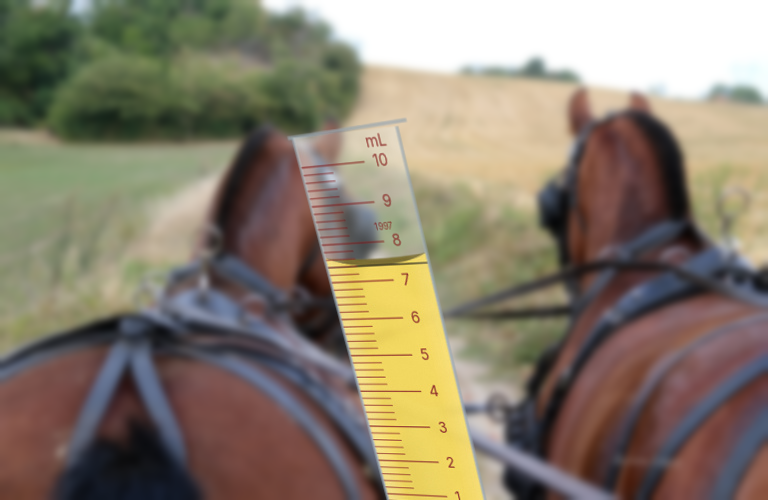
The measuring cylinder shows 7.4 mL
